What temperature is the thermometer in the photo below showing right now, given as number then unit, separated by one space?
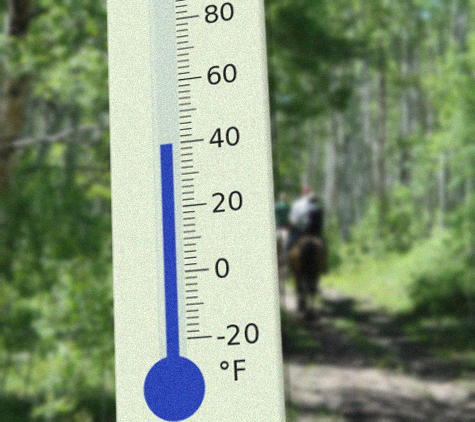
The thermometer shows 40 °F
